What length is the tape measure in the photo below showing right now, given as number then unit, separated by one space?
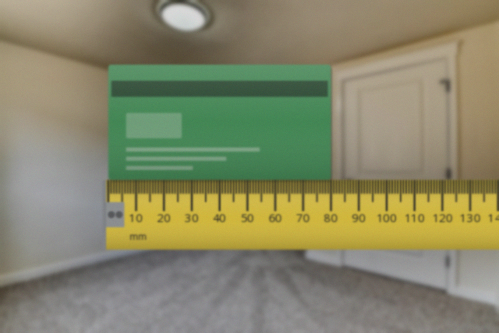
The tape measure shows 80 mm
